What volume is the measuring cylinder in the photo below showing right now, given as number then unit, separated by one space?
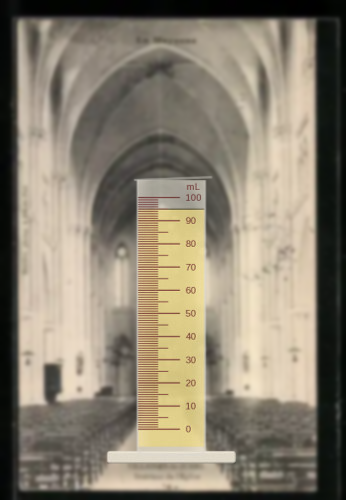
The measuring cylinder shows 95 mL
